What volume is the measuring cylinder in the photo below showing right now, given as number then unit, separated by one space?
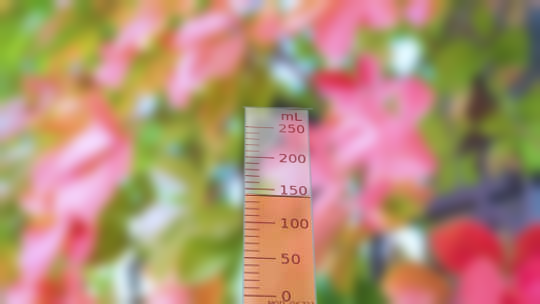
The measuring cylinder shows 140 mL
